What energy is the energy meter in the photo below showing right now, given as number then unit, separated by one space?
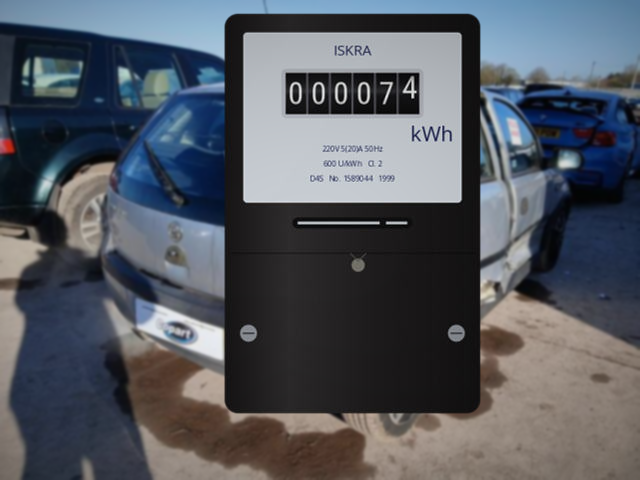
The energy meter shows 74 kWh
